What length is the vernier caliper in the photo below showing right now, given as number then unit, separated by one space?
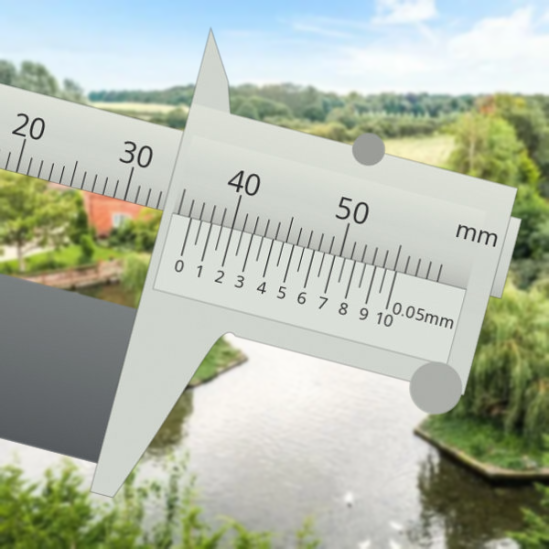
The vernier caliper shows 36.2 mm
